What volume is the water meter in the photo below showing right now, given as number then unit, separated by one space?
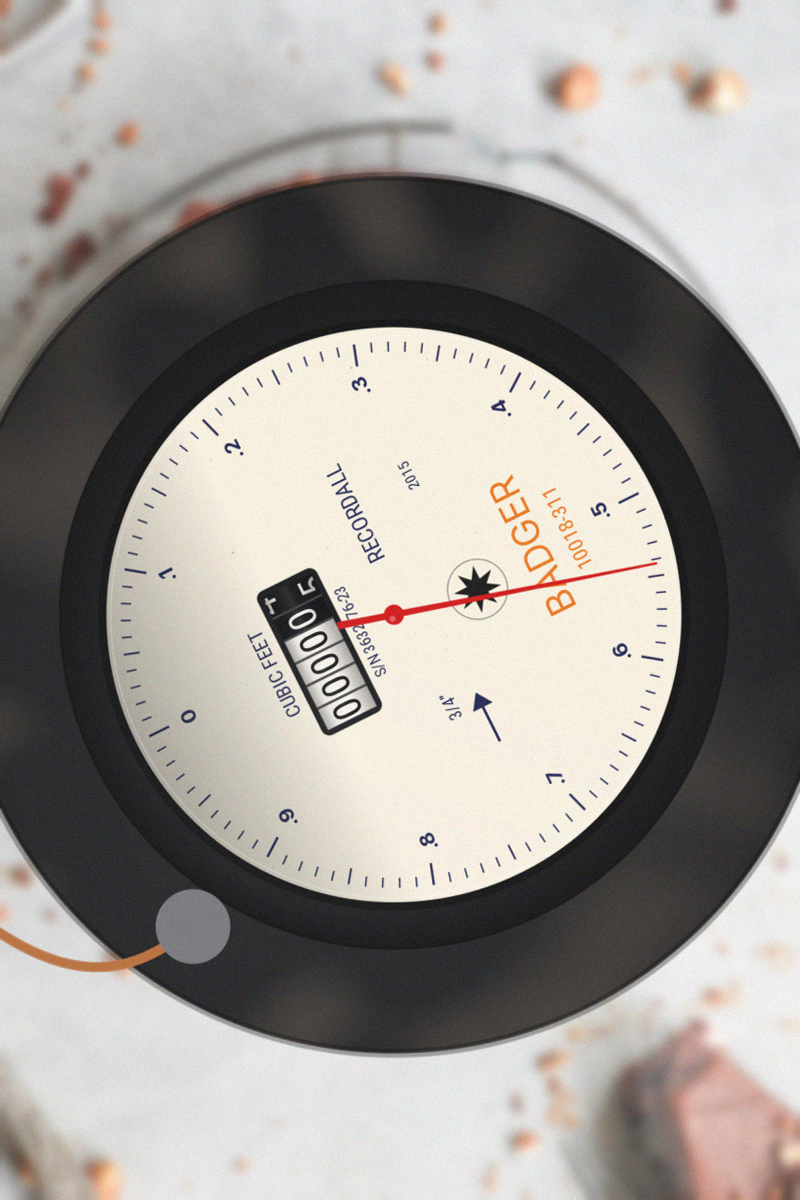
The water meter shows 4.54 ft³
